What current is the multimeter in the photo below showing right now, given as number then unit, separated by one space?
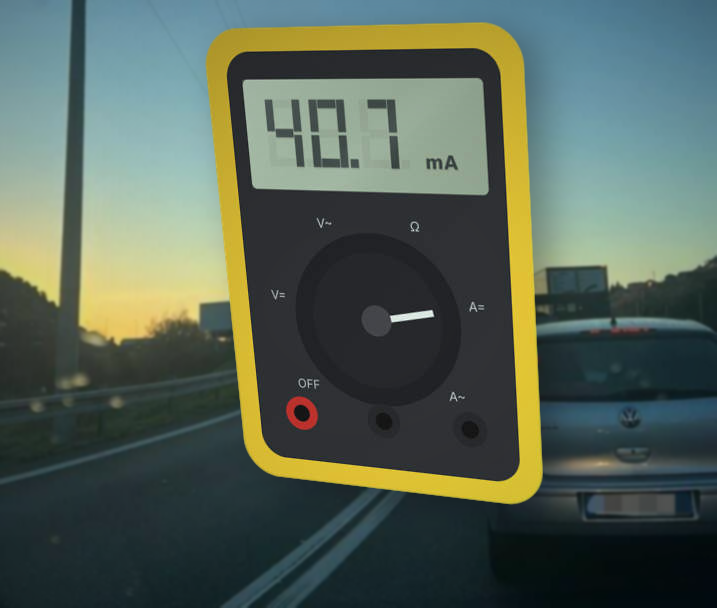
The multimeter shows 40.7 mA
